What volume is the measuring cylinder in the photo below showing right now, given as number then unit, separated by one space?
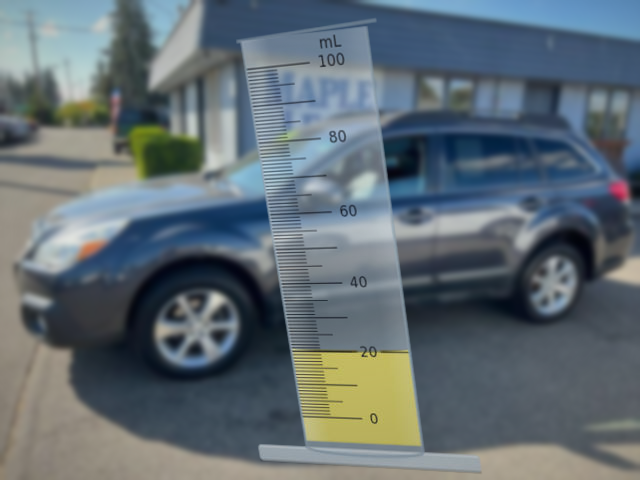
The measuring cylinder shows 20 mL
